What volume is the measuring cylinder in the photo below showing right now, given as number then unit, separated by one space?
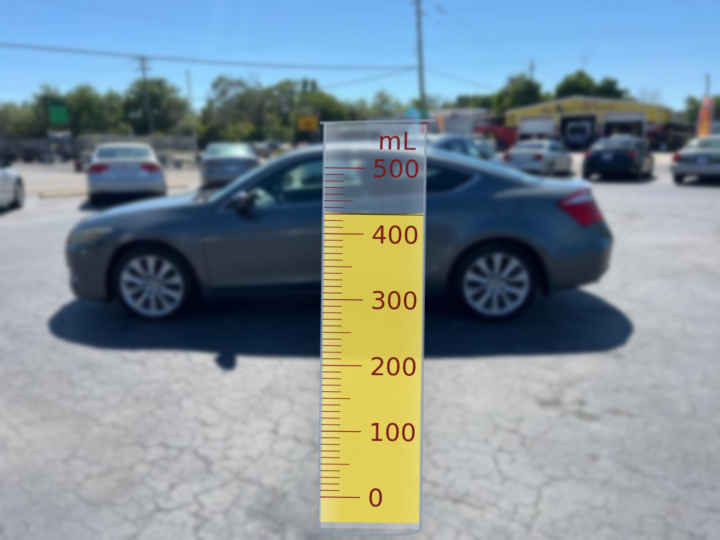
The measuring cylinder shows 430 mL
